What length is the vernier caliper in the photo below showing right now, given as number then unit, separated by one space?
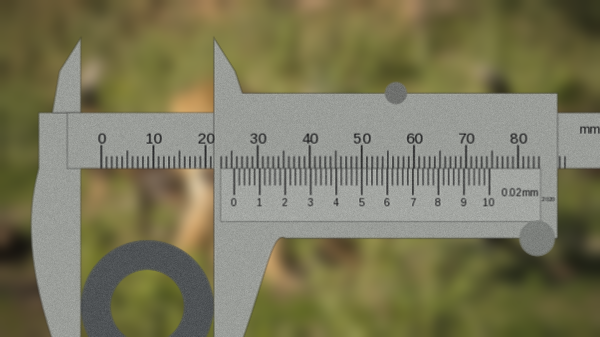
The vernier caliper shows 25.5 mm
